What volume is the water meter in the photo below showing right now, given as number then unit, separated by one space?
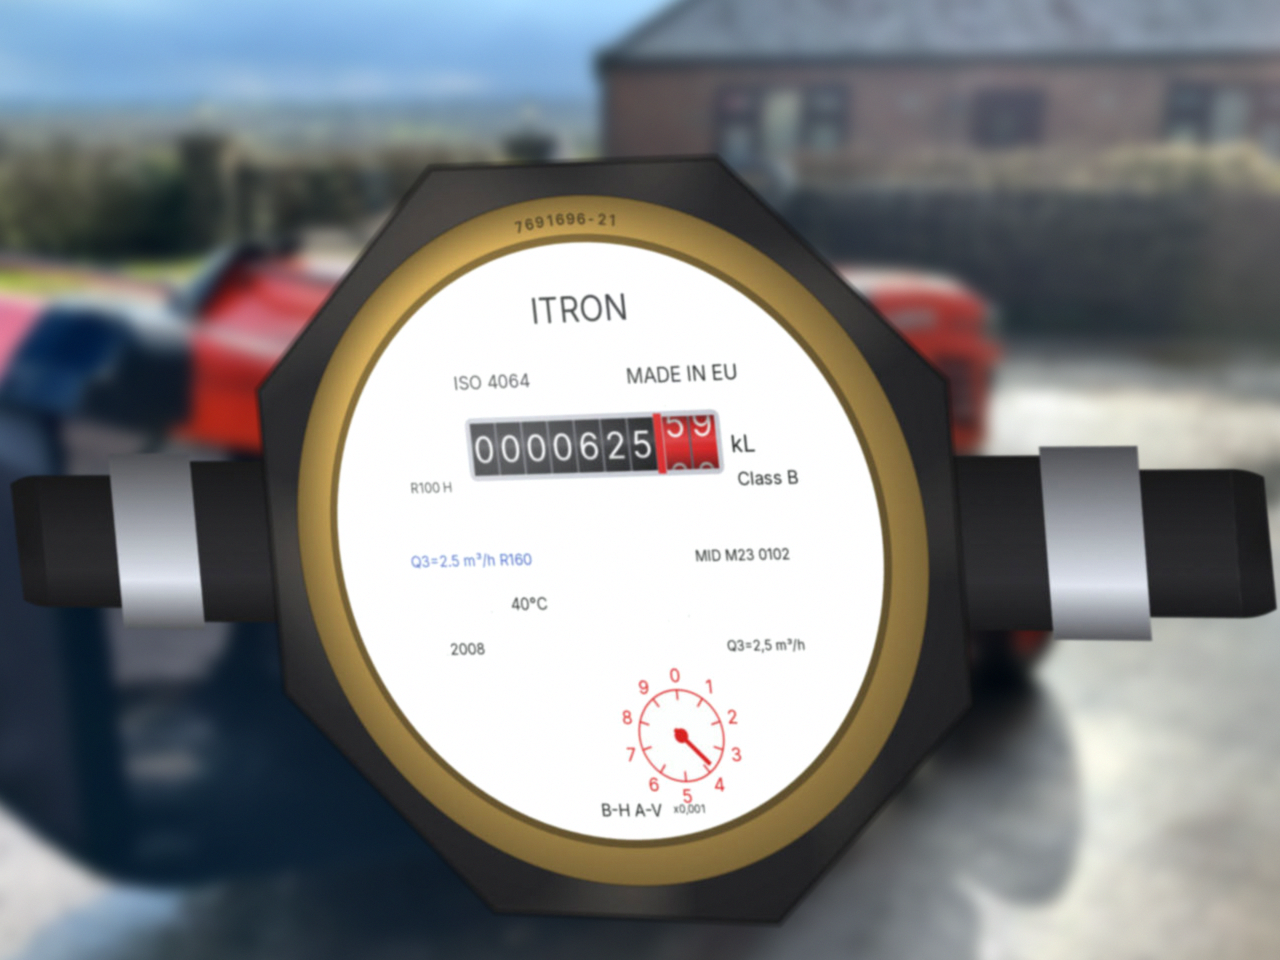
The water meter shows 625.593 kL
